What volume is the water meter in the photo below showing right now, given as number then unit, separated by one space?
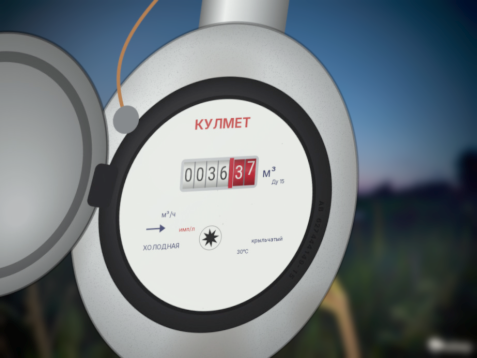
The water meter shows 36.37 m³
